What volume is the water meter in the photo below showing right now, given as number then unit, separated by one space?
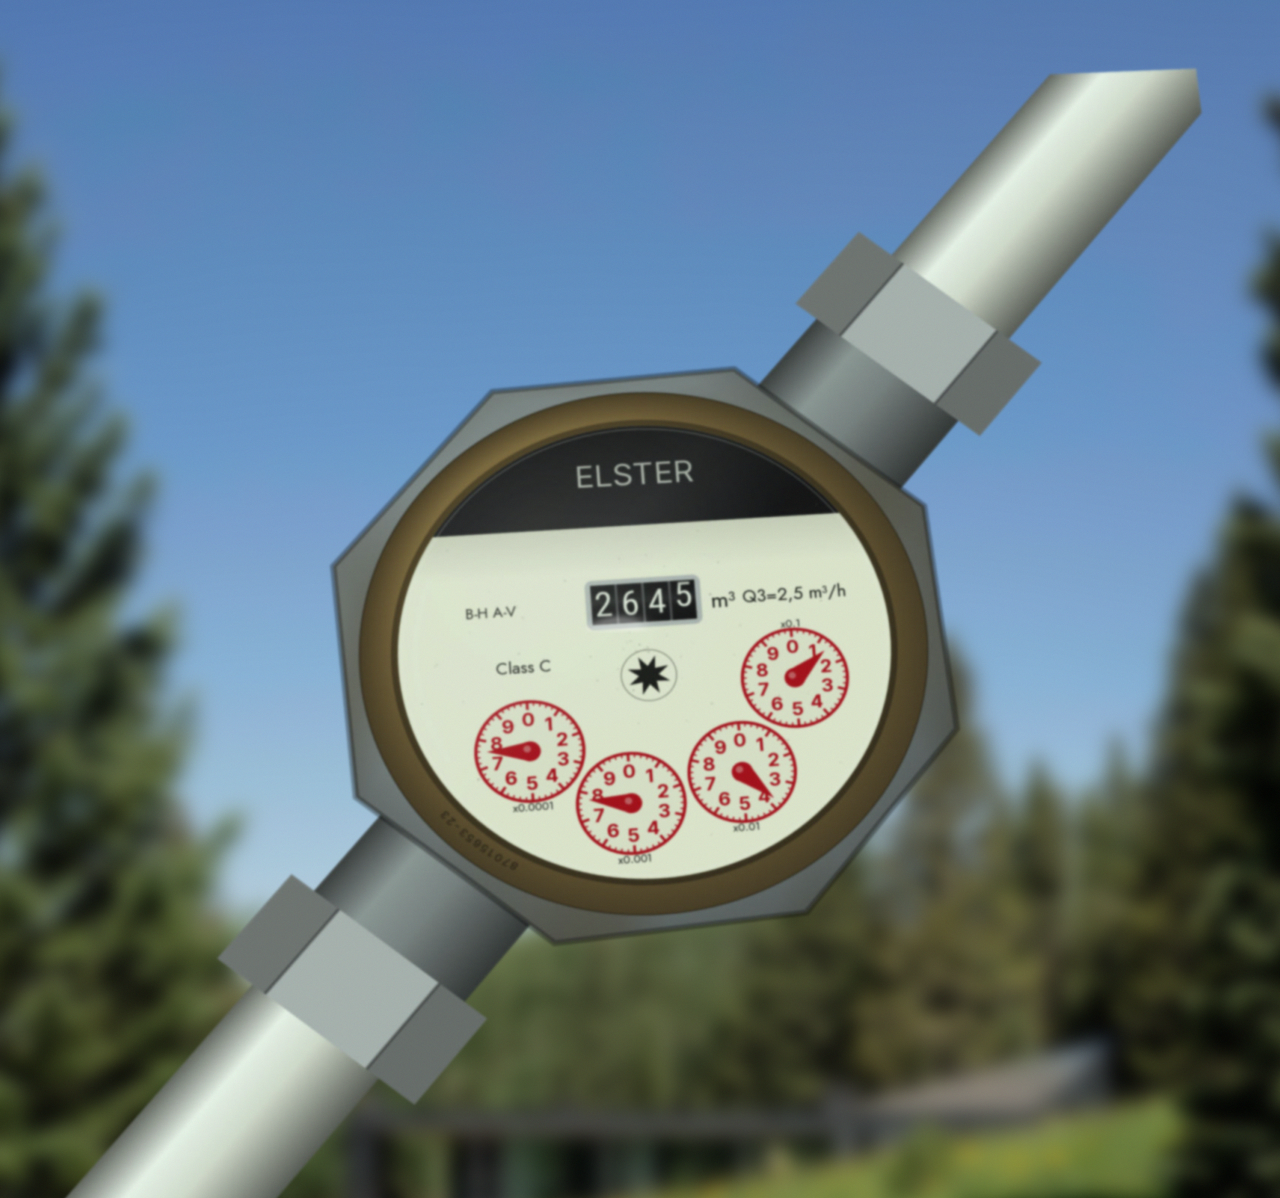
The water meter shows 2645.1377 m³
